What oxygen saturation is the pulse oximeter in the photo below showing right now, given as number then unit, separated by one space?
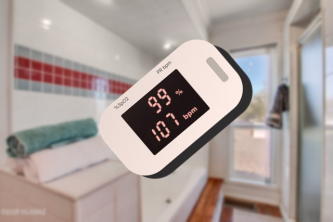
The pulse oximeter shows 99 %
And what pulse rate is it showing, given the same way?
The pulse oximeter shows 107 bpm
